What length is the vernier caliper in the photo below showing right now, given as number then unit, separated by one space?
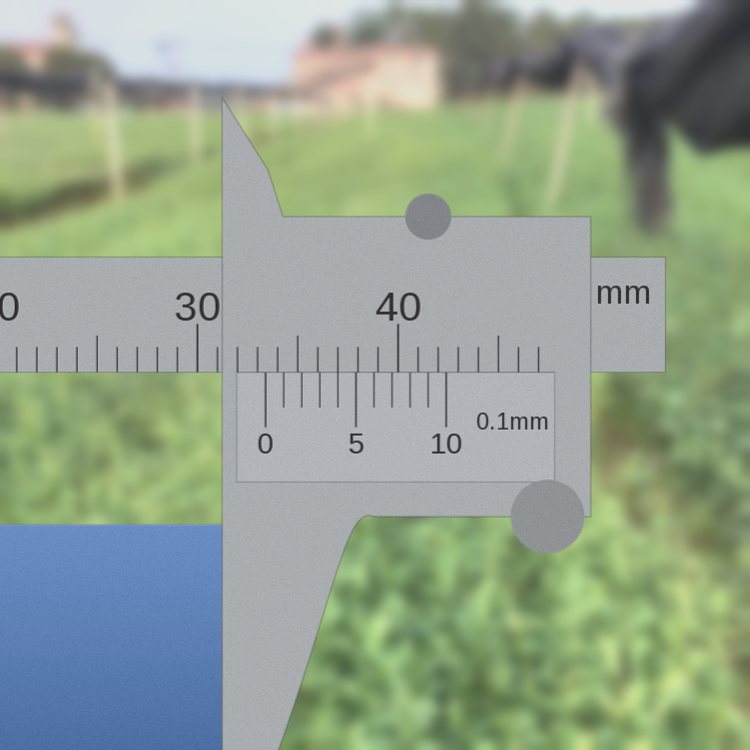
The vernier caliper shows 33.4 mm
